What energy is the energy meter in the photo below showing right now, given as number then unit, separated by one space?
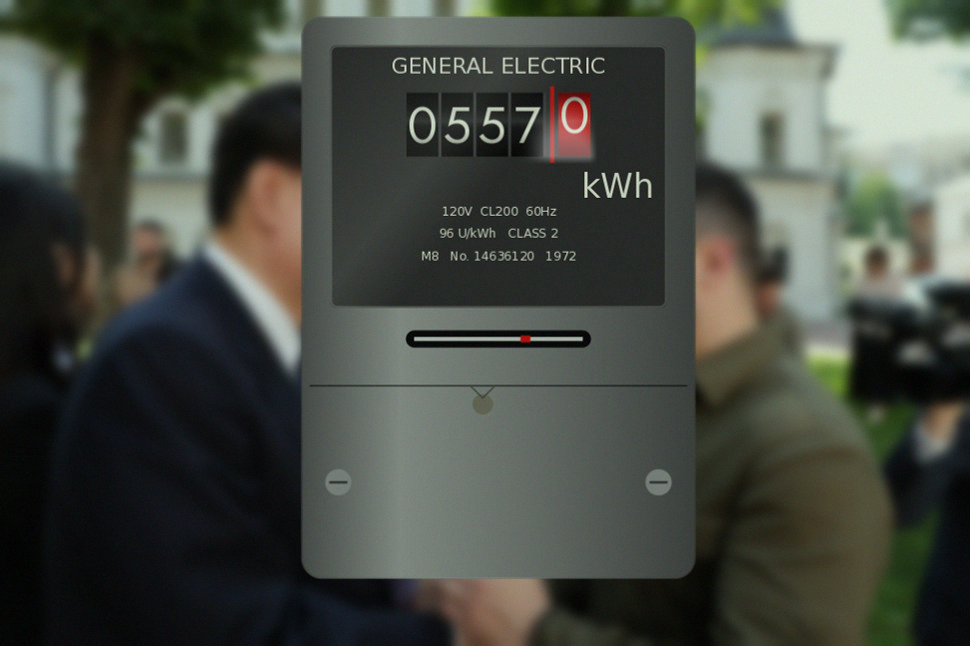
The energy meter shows 557.0 kWh
